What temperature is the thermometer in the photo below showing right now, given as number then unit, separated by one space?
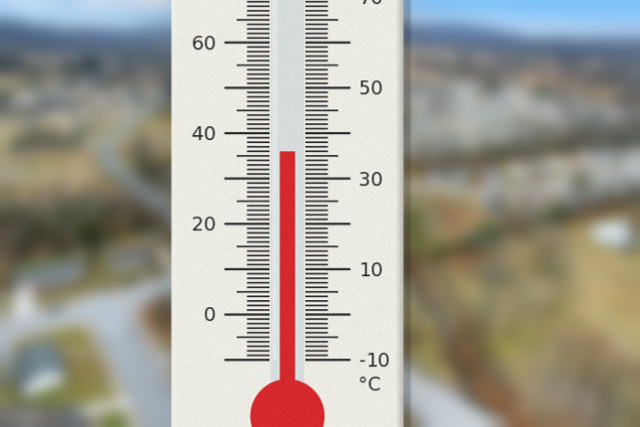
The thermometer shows 36 °C
